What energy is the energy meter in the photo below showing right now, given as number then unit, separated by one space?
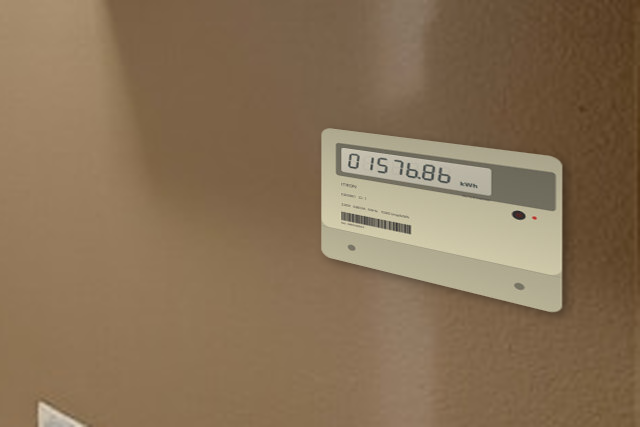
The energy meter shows 1576.86 kWh
